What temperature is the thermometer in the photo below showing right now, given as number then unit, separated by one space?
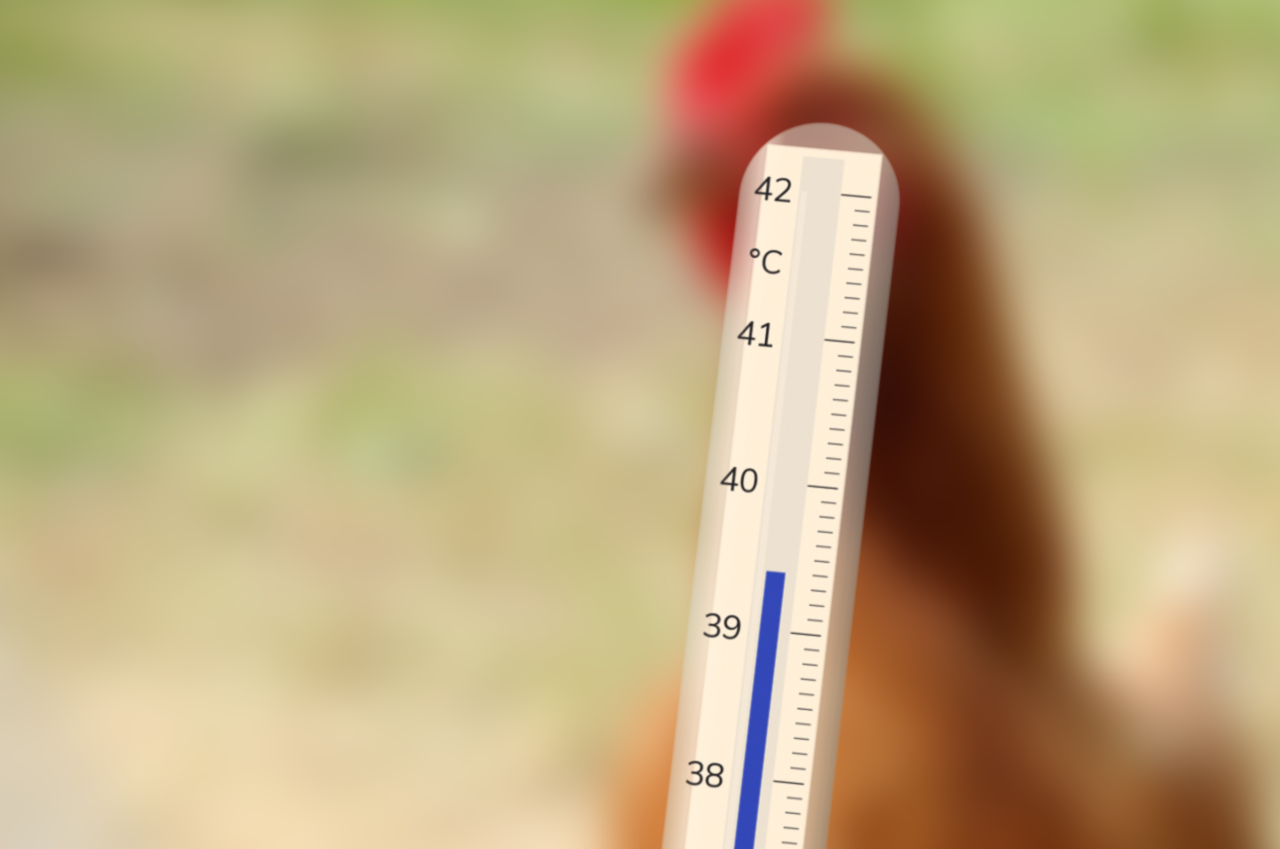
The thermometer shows 39.4 °C
